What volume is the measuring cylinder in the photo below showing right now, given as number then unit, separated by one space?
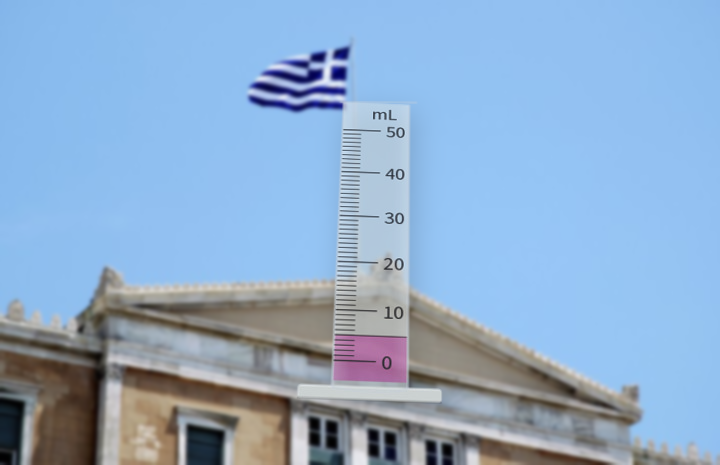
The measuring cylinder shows 5 mL
